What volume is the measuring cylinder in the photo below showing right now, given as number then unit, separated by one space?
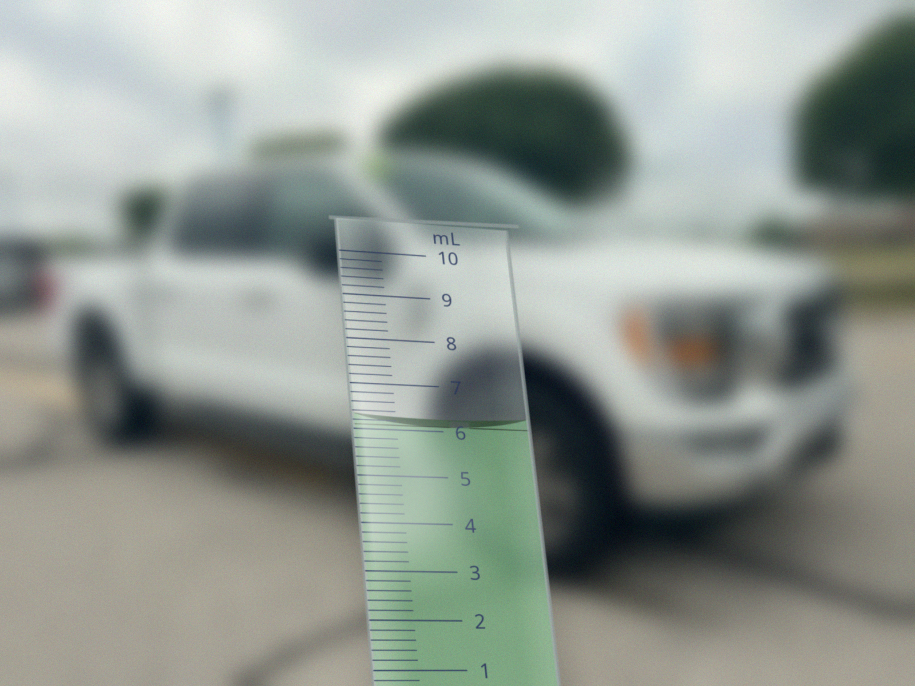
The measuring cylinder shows 6.1 mL
